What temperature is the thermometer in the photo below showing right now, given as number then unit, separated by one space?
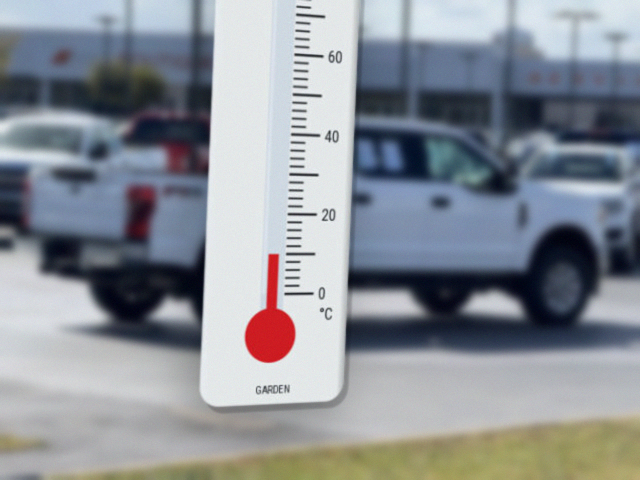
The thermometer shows 10 °C
